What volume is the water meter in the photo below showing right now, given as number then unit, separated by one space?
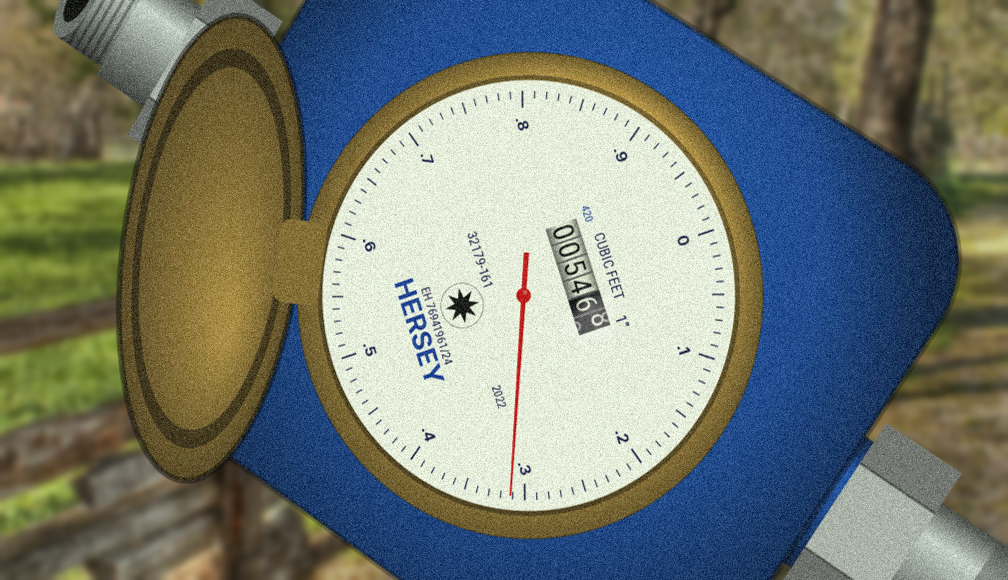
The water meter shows 5468.31 ft³
